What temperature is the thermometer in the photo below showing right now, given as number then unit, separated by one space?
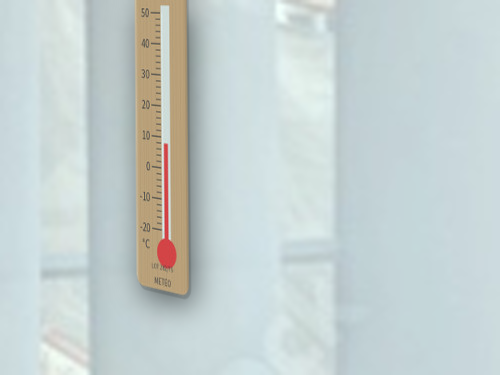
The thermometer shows 8 °C
